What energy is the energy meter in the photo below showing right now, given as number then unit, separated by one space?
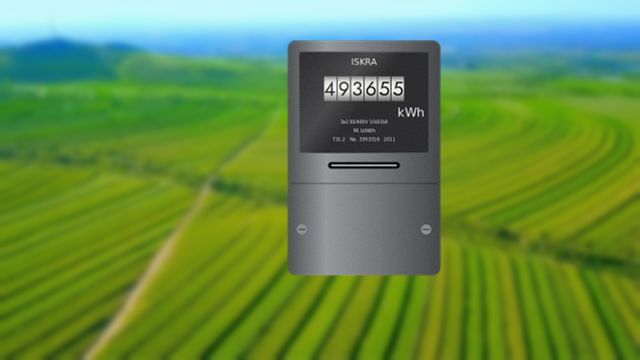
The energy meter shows 493655 kWh
